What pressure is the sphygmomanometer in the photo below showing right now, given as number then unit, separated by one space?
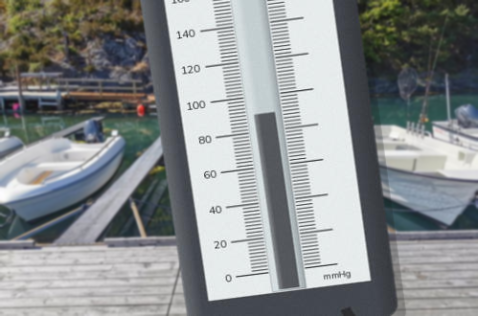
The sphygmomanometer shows 90 mmHg
